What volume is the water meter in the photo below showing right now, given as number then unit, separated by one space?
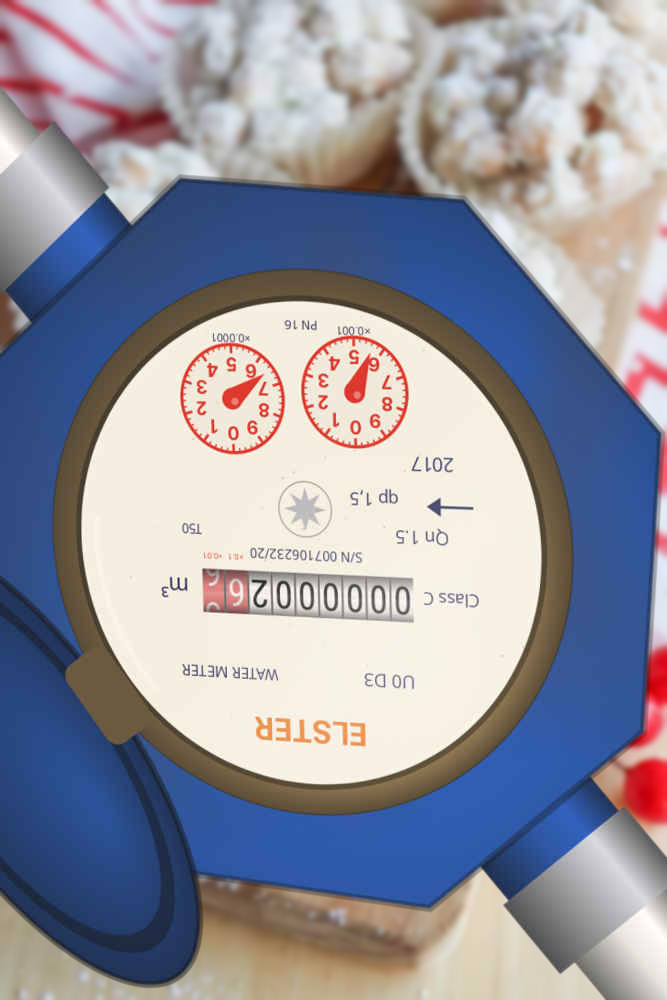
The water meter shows 2.6556 m³
